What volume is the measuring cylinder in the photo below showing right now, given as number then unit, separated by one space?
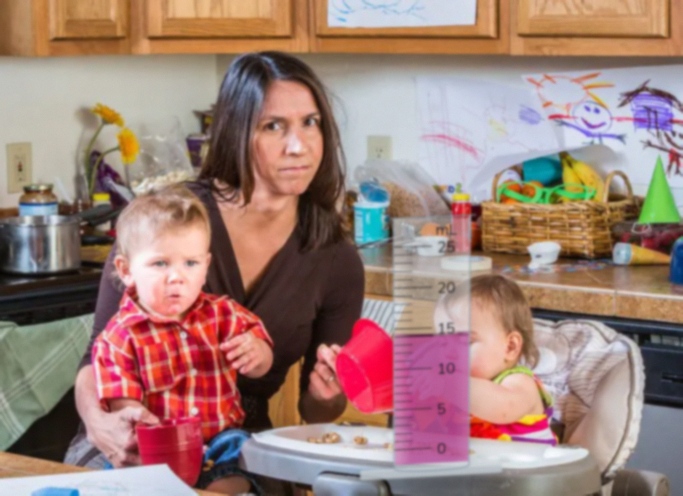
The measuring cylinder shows 14 mL
